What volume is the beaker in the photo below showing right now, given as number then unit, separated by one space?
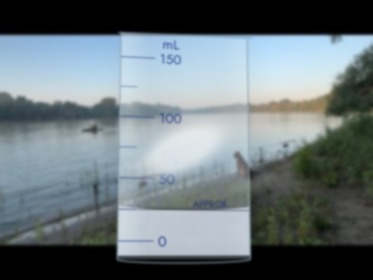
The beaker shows 25 mL
